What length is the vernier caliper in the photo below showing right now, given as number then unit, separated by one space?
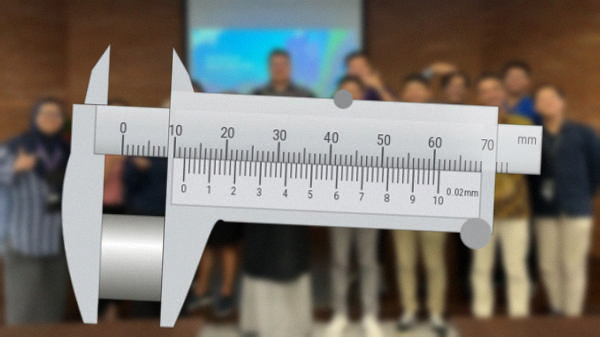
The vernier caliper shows 12.0 mm
